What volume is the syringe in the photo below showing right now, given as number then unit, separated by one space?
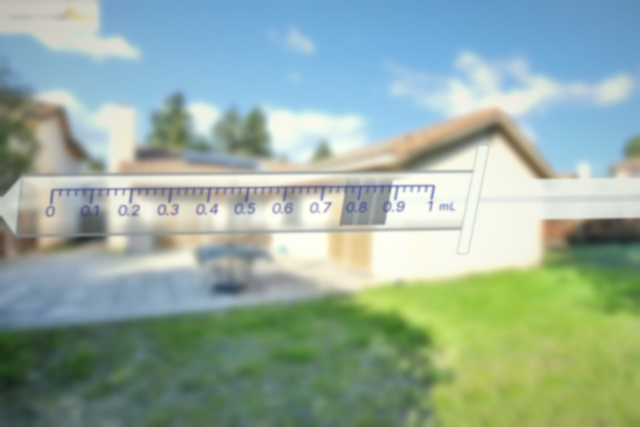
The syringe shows 0.76 mL
